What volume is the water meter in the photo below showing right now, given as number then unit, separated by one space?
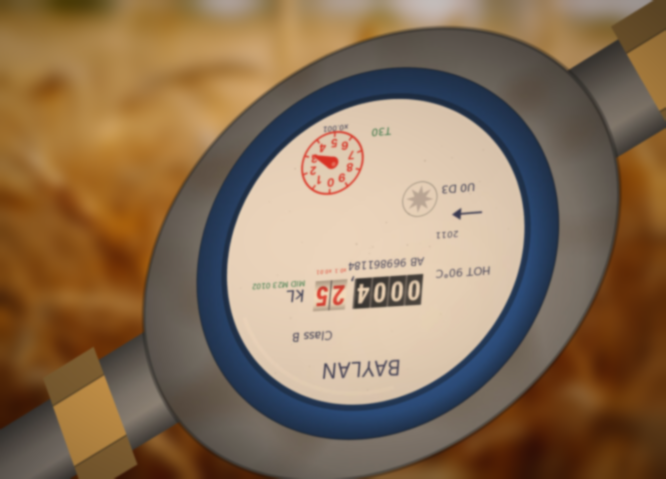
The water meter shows 4.253 kL
